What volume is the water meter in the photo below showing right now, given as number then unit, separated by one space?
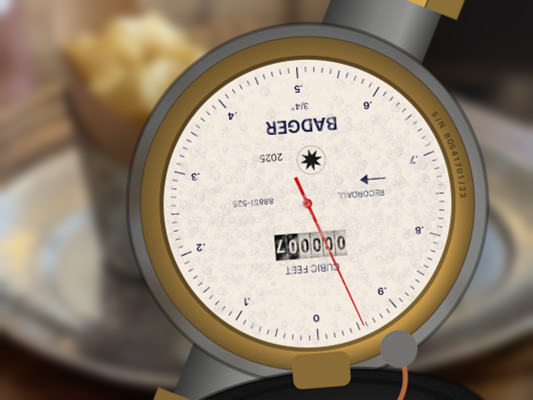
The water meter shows 6.94 ft³
